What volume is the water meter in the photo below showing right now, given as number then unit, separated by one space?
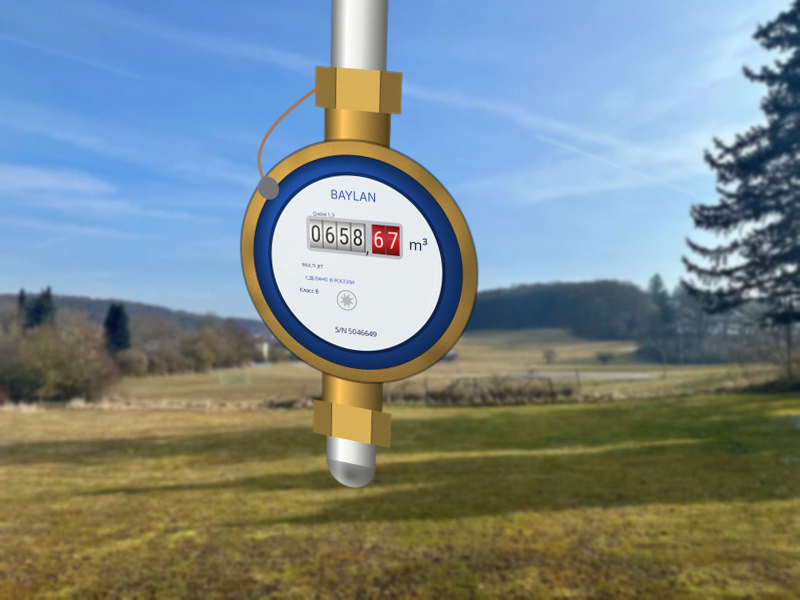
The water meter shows 658.67 m³
